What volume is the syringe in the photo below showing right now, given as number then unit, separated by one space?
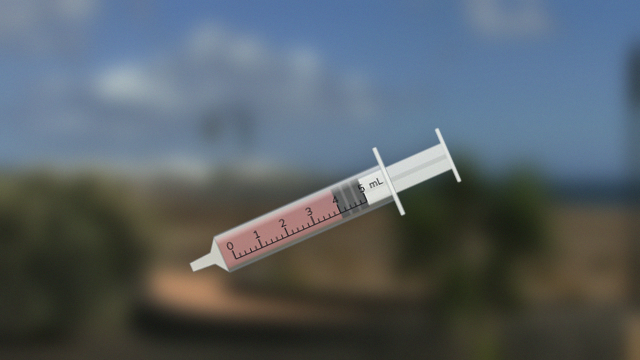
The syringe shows 4 mL
